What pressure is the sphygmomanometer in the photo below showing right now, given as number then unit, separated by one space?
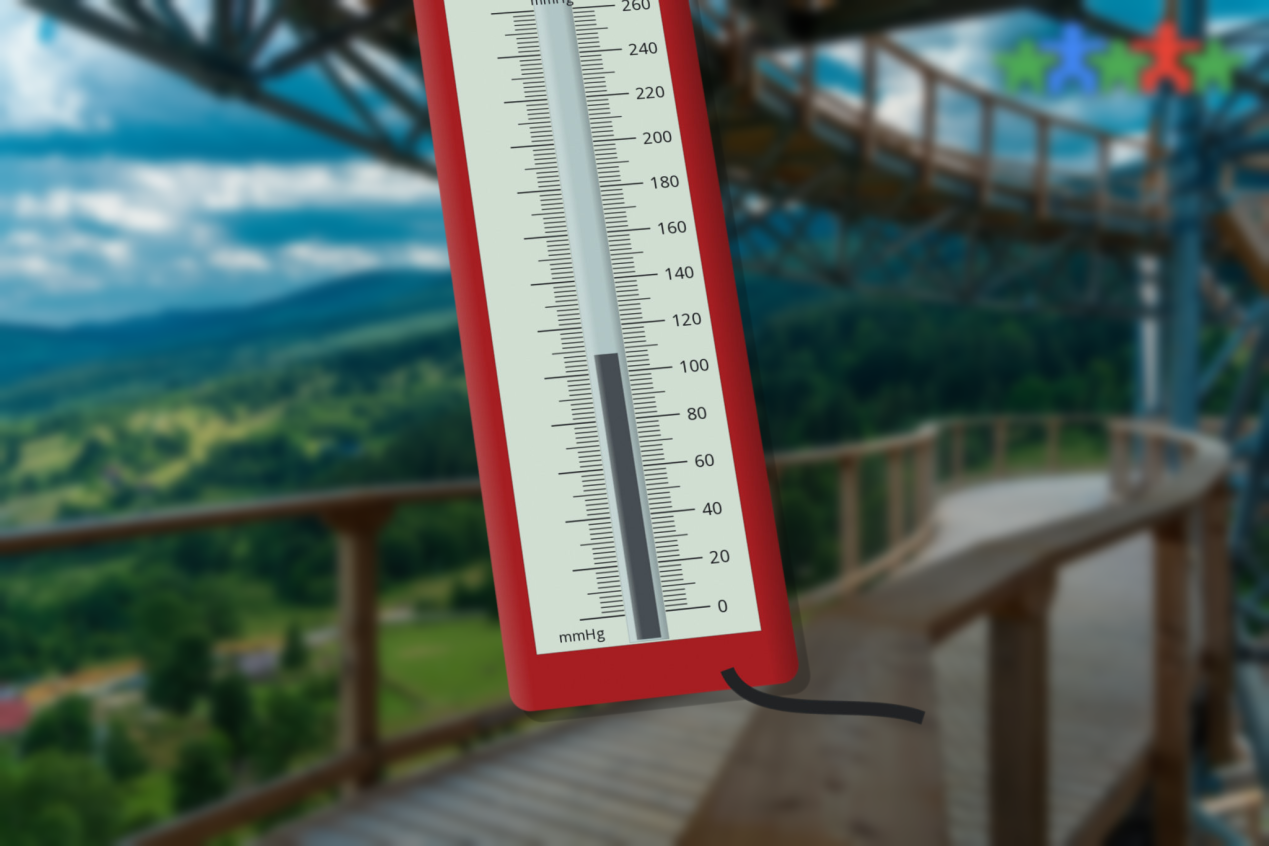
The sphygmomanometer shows 108 mmHg
